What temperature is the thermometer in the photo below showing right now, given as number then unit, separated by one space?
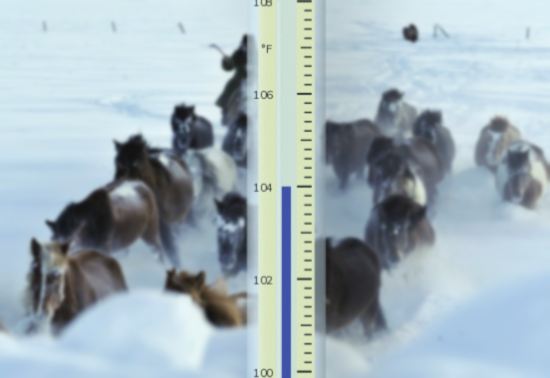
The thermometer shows 104 °F
